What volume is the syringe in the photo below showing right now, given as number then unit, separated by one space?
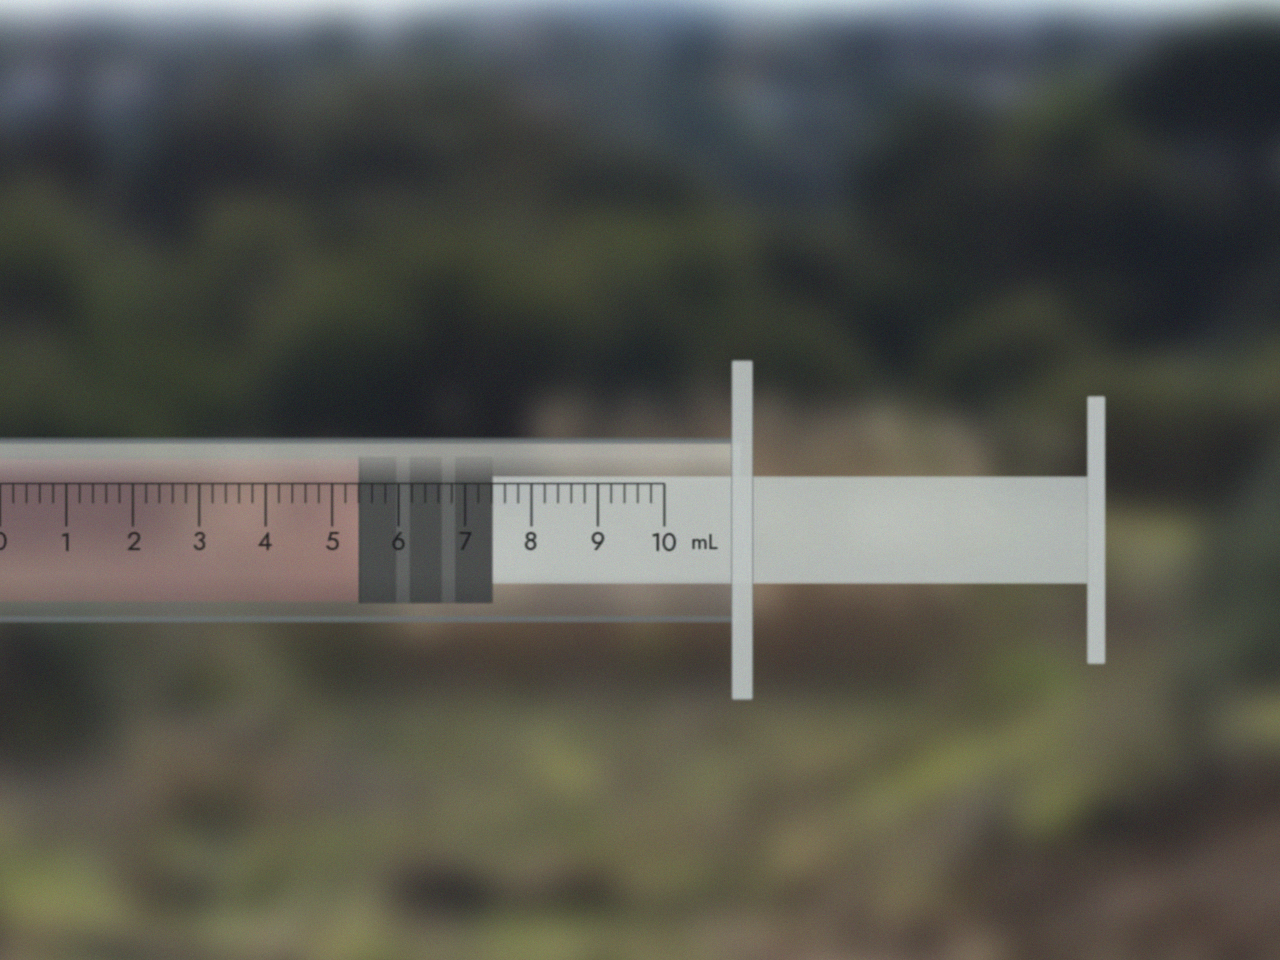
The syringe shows 5.4 mL
